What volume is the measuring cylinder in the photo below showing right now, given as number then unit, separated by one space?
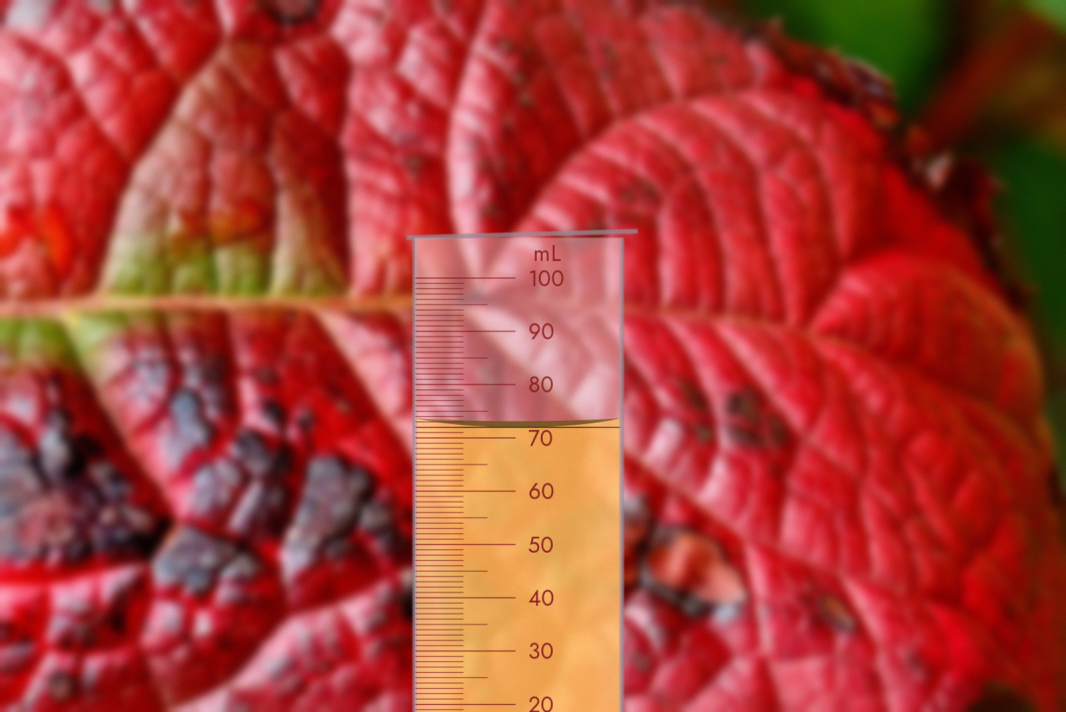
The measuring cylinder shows 72 mL
